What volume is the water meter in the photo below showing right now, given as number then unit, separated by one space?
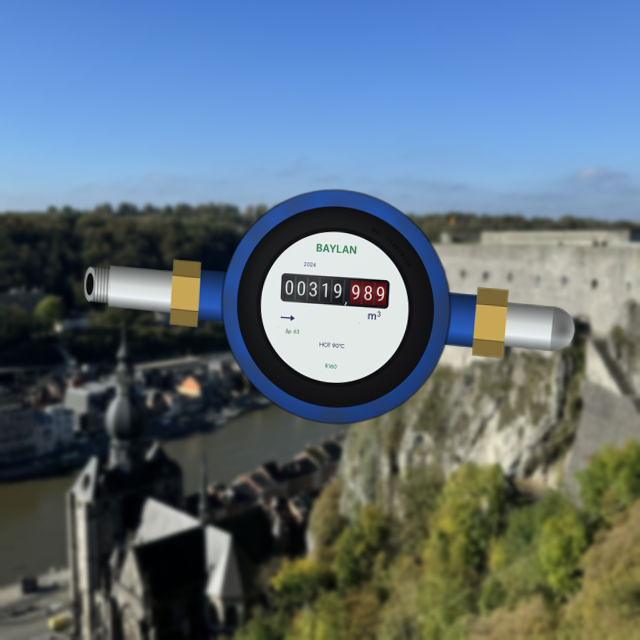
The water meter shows 319.989 m³
